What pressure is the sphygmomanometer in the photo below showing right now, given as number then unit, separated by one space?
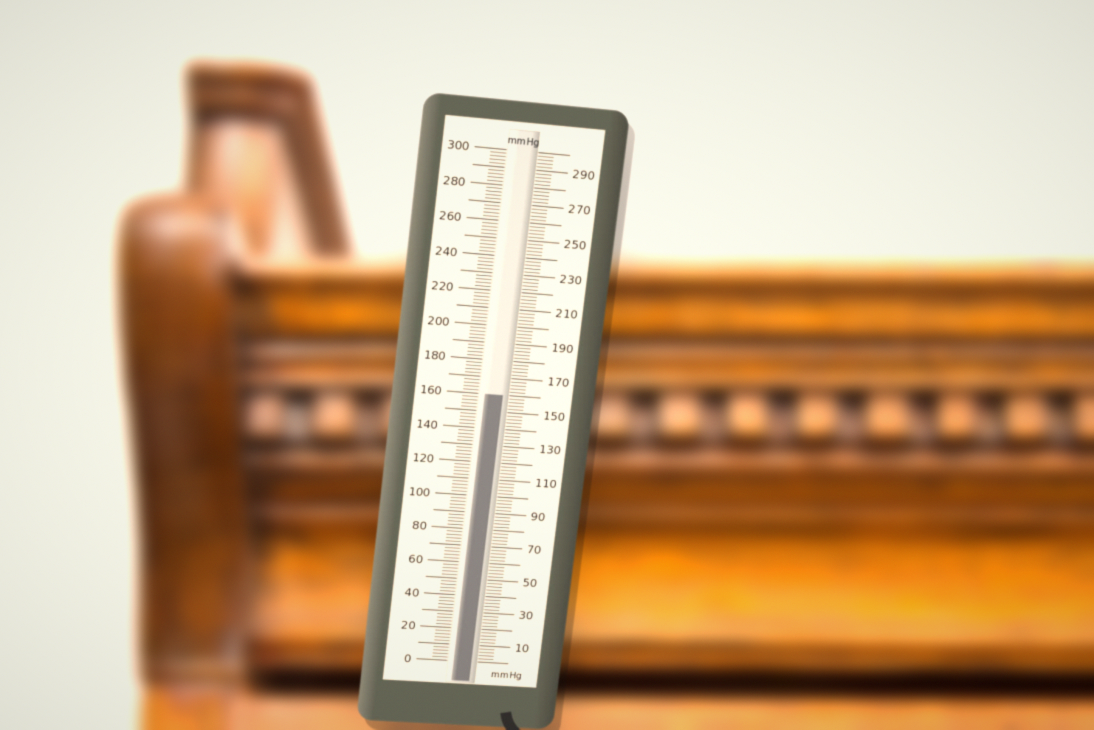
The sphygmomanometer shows 160 mmHg
